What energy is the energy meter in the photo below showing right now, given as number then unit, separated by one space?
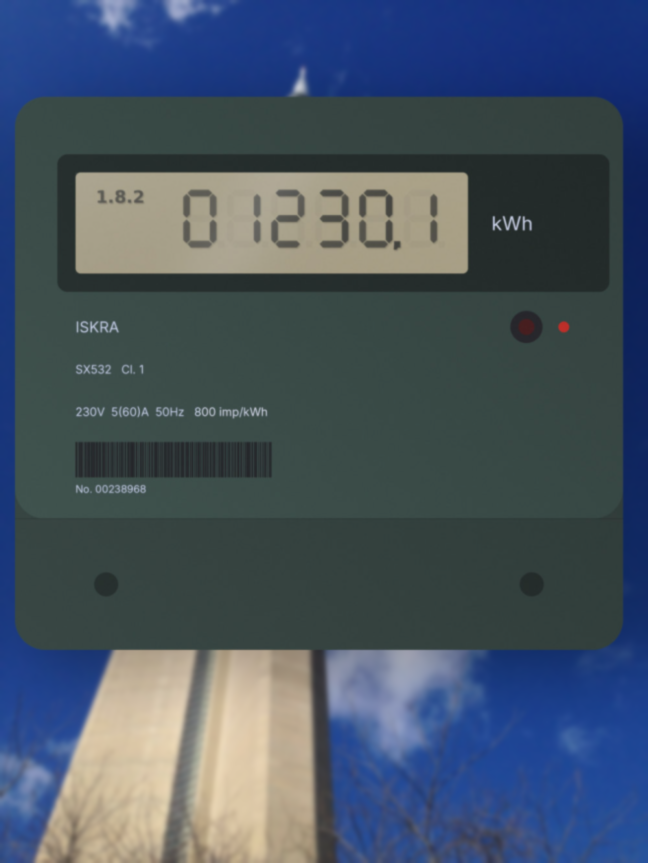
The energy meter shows 1230.1 kWh
